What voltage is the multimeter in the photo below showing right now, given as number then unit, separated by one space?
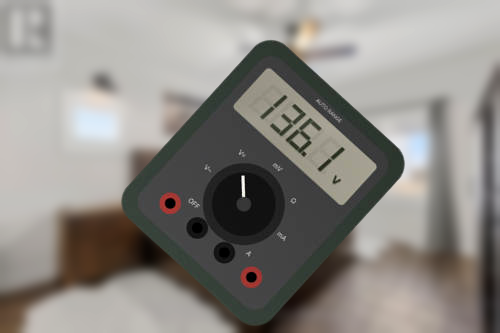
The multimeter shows 136.1 V
